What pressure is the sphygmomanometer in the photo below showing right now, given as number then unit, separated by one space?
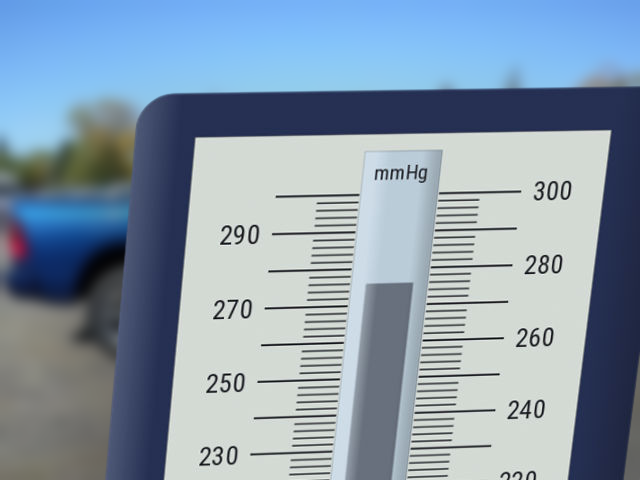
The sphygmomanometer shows 276 mmHg
